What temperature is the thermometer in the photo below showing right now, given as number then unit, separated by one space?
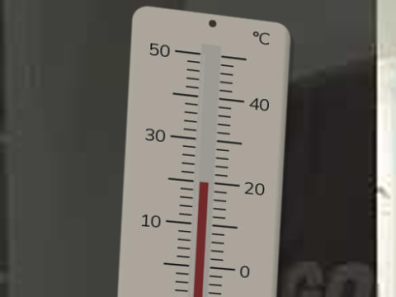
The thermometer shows 20 °C
